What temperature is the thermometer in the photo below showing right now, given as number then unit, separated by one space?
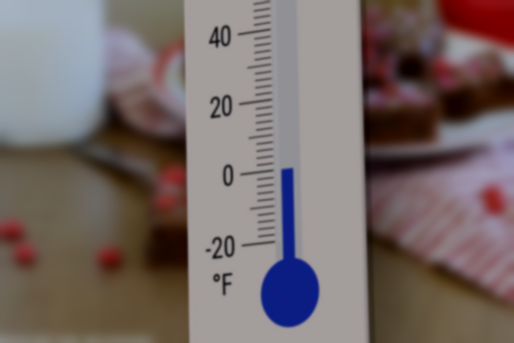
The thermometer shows 0 °F
